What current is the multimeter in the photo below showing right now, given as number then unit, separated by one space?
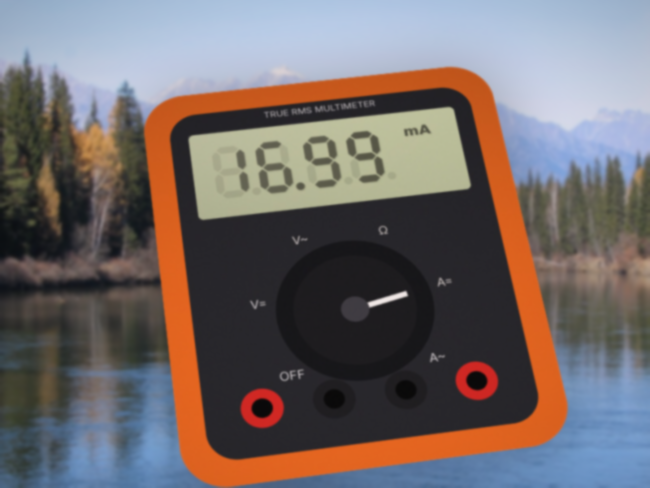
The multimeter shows 16.99 mA
